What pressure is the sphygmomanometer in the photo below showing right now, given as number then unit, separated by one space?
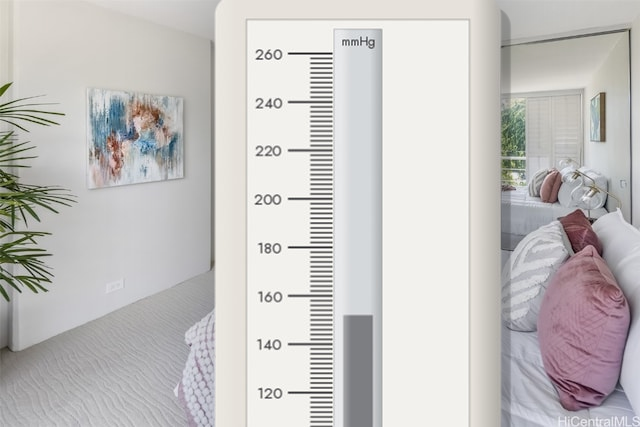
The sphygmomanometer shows 152 mmHg
